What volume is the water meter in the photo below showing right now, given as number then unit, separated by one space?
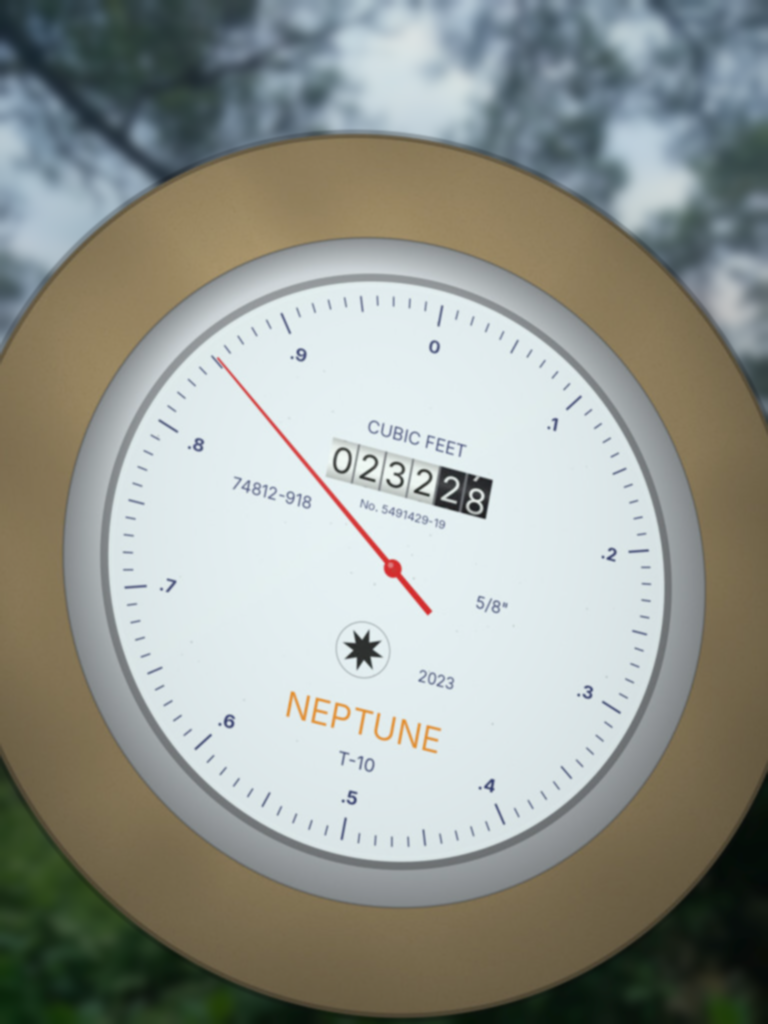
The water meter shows 23227.85 ft³
